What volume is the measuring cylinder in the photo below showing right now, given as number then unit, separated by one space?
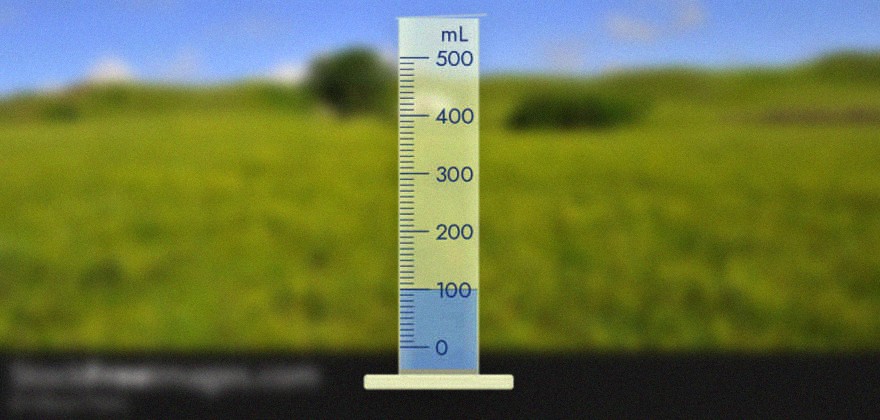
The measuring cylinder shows 100 mL
